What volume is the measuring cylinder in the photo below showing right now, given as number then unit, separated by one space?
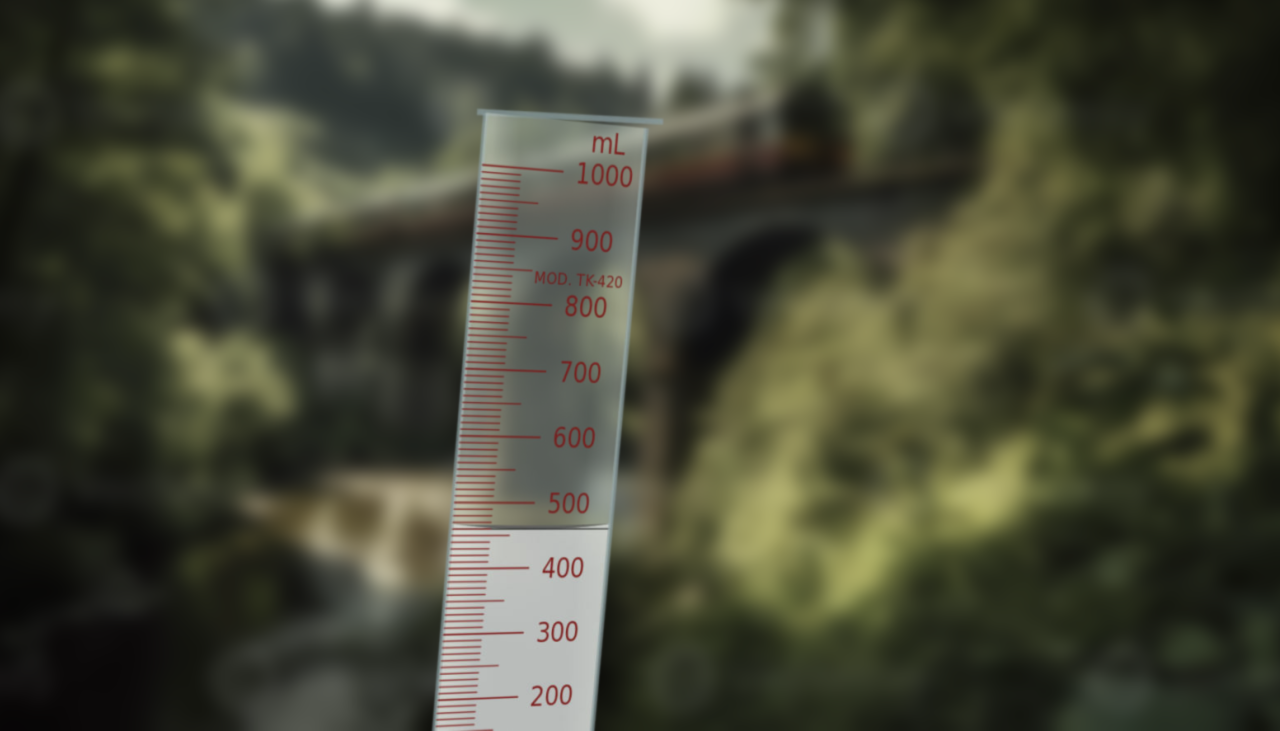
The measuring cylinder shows 460 mL
